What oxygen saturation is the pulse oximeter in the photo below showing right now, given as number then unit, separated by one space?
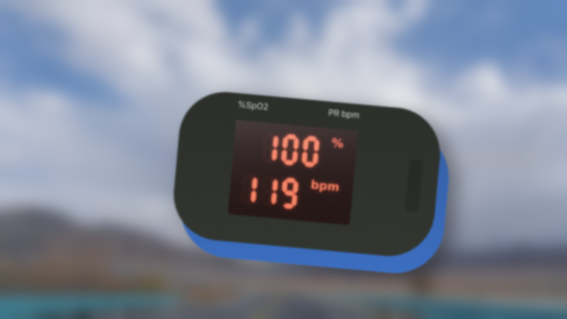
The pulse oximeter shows 100 %
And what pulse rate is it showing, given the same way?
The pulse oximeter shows 119 bpm
